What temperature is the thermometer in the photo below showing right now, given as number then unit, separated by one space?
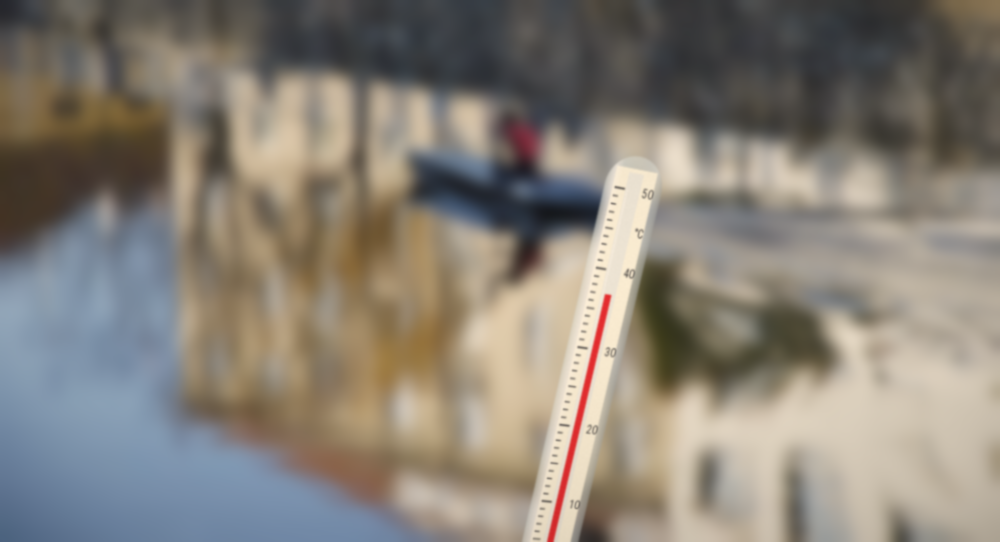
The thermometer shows 37 °C
